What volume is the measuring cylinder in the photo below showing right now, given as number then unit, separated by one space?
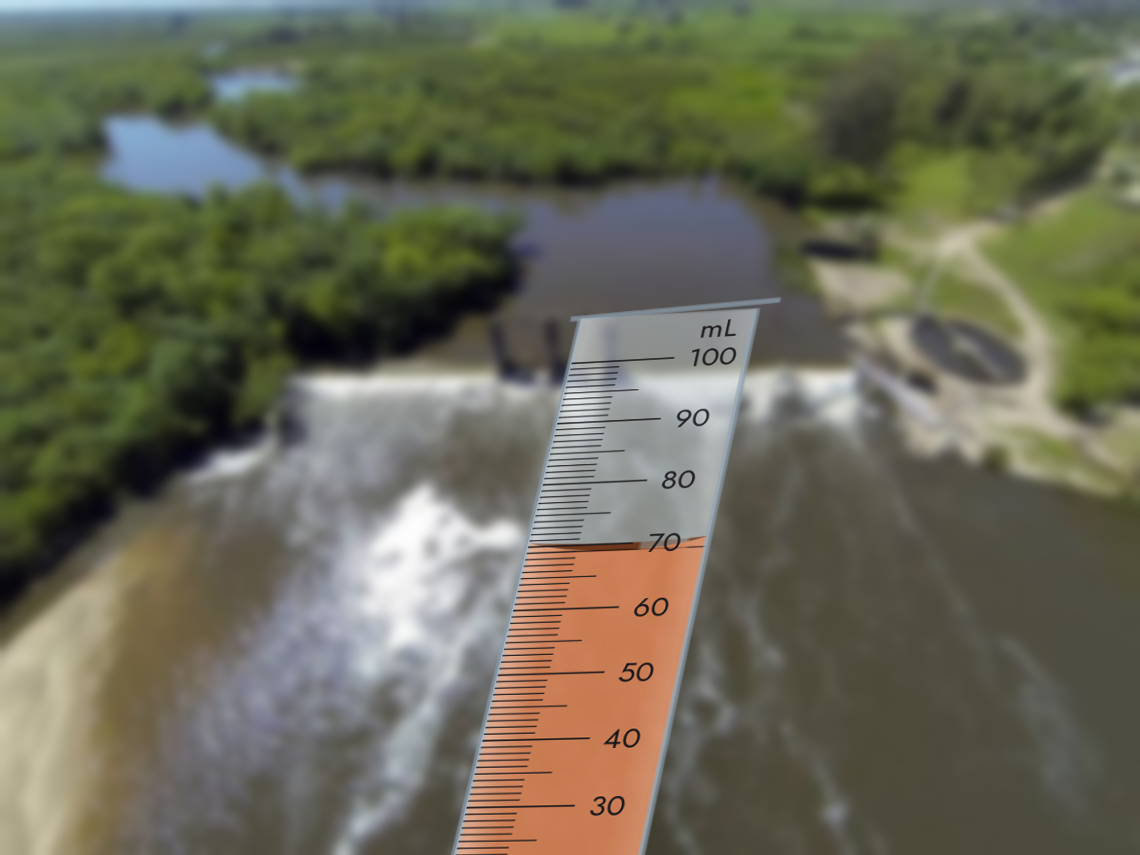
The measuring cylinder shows 69 mL
